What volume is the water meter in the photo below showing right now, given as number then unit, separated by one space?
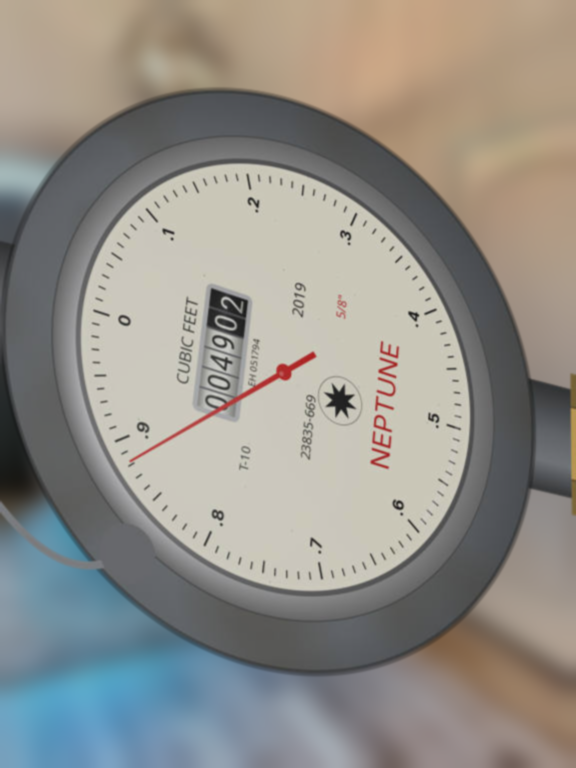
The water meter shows 4901.88 ft³
